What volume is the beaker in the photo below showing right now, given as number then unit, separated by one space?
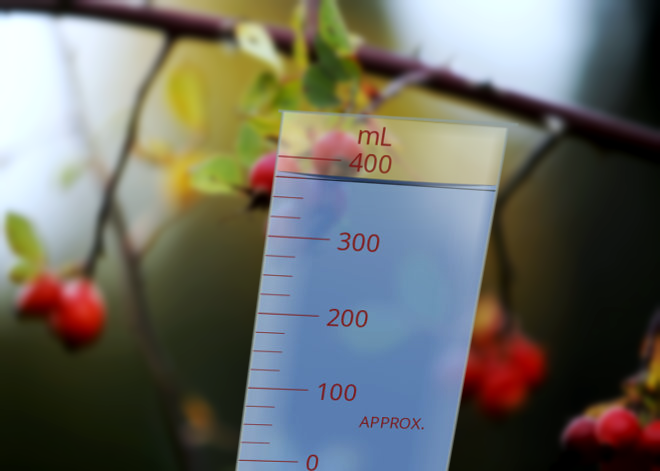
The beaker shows 375 mL
